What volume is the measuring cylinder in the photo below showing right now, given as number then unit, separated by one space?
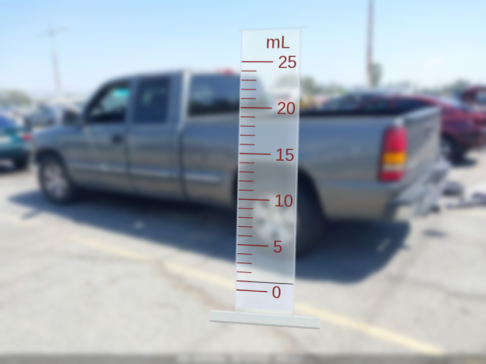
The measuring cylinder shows 1 mL
